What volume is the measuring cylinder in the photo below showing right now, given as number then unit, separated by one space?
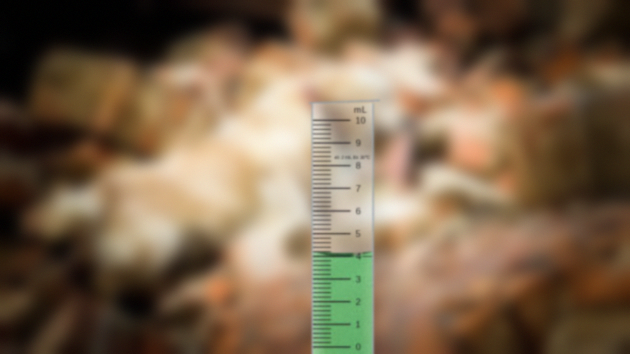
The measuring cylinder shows 4 mL
